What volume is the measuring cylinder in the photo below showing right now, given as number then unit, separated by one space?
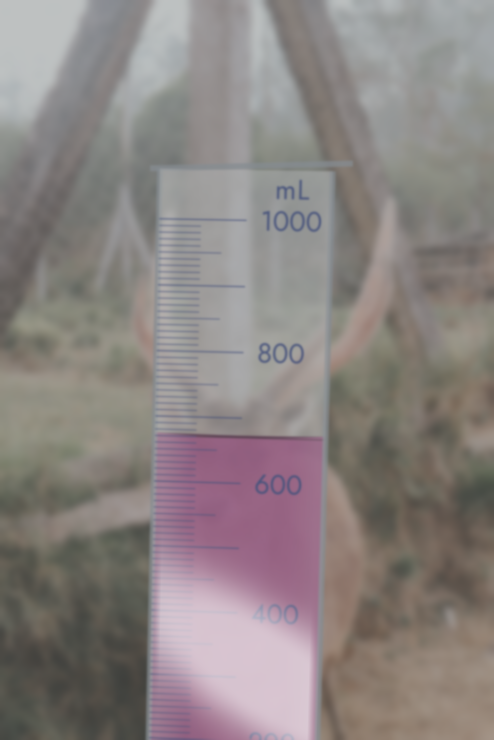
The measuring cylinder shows 670 mL
